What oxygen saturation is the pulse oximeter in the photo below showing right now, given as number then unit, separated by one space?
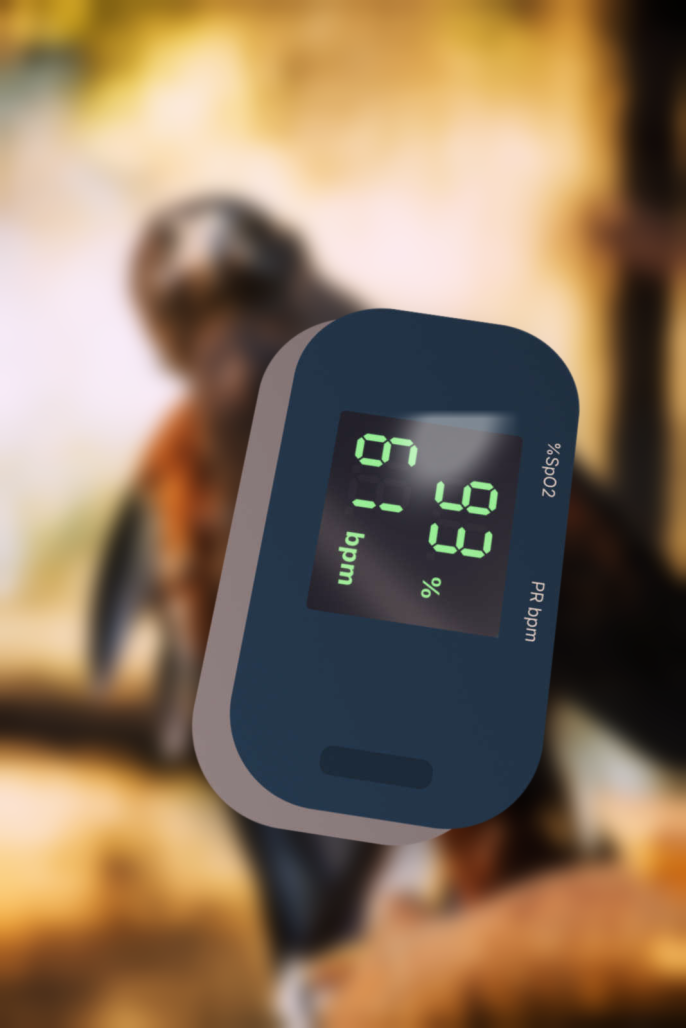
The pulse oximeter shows 93 %
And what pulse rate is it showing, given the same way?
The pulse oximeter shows 61 bpm
